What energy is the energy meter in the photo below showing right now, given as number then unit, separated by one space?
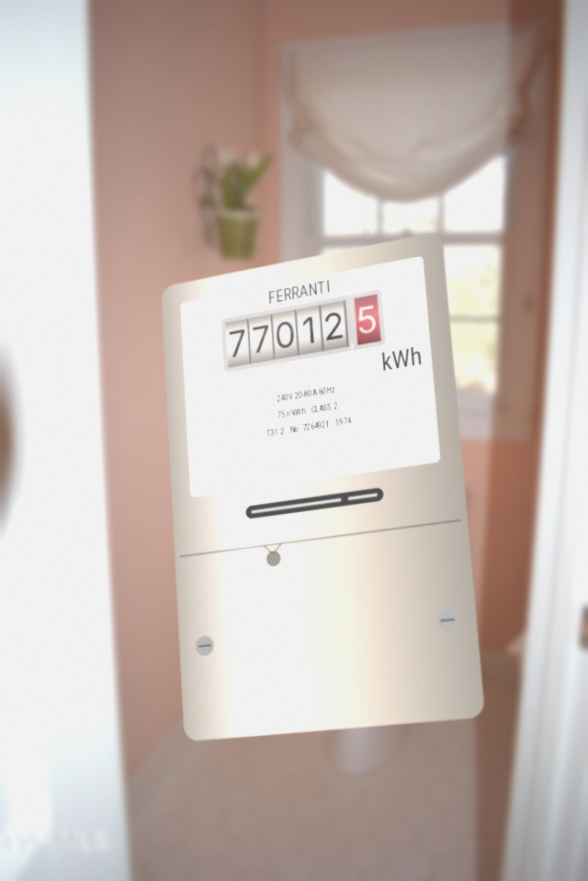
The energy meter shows 77012.5 kWh
